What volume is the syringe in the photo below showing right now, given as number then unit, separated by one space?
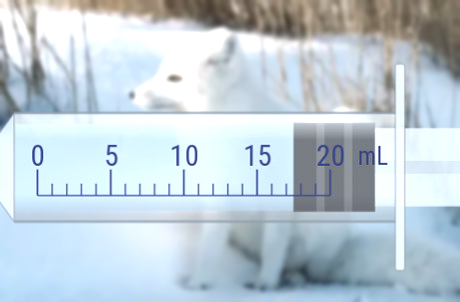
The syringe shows 17.5 mL
